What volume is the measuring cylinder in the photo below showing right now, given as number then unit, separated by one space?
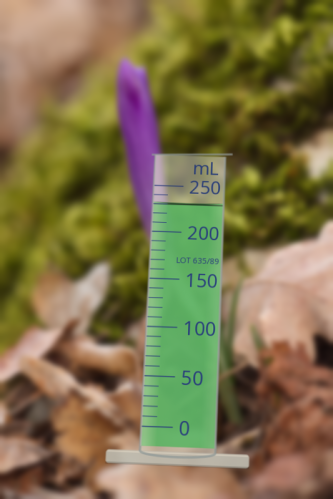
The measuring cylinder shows 230 mL
